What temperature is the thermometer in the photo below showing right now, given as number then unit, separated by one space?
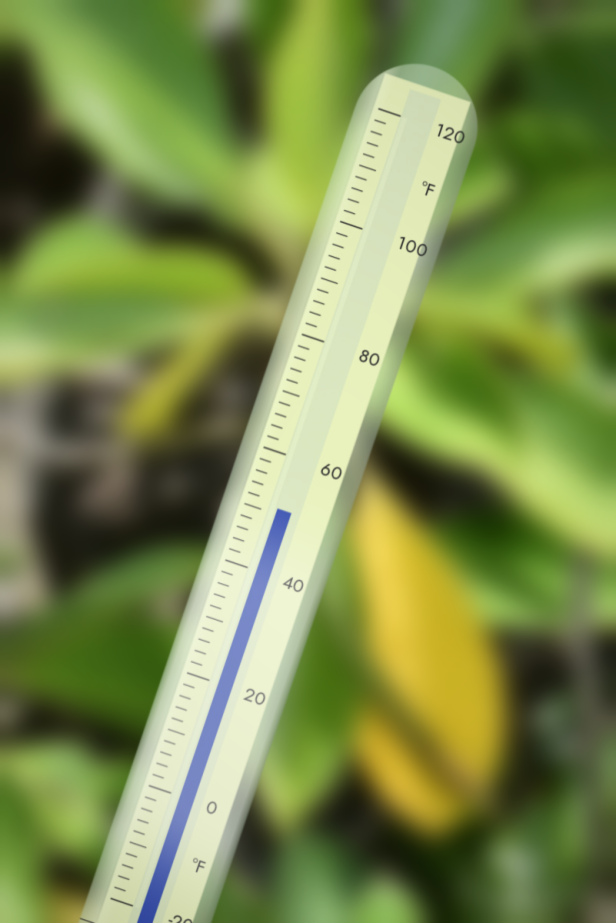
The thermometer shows 51 °F
